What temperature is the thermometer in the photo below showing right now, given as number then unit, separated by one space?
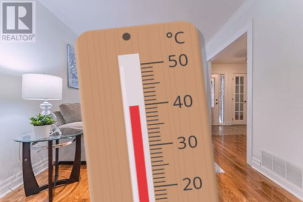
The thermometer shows 40 °C
